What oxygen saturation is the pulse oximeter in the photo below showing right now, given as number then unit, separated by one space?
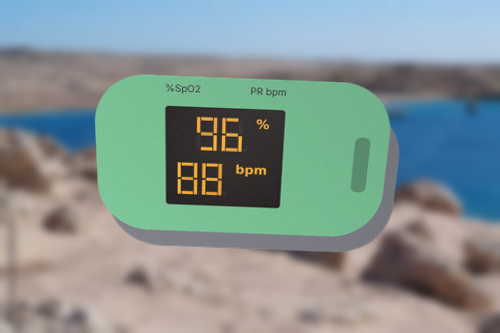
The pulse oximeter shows 96 %
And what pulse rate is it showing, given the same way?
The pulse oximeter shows 88 bpm
